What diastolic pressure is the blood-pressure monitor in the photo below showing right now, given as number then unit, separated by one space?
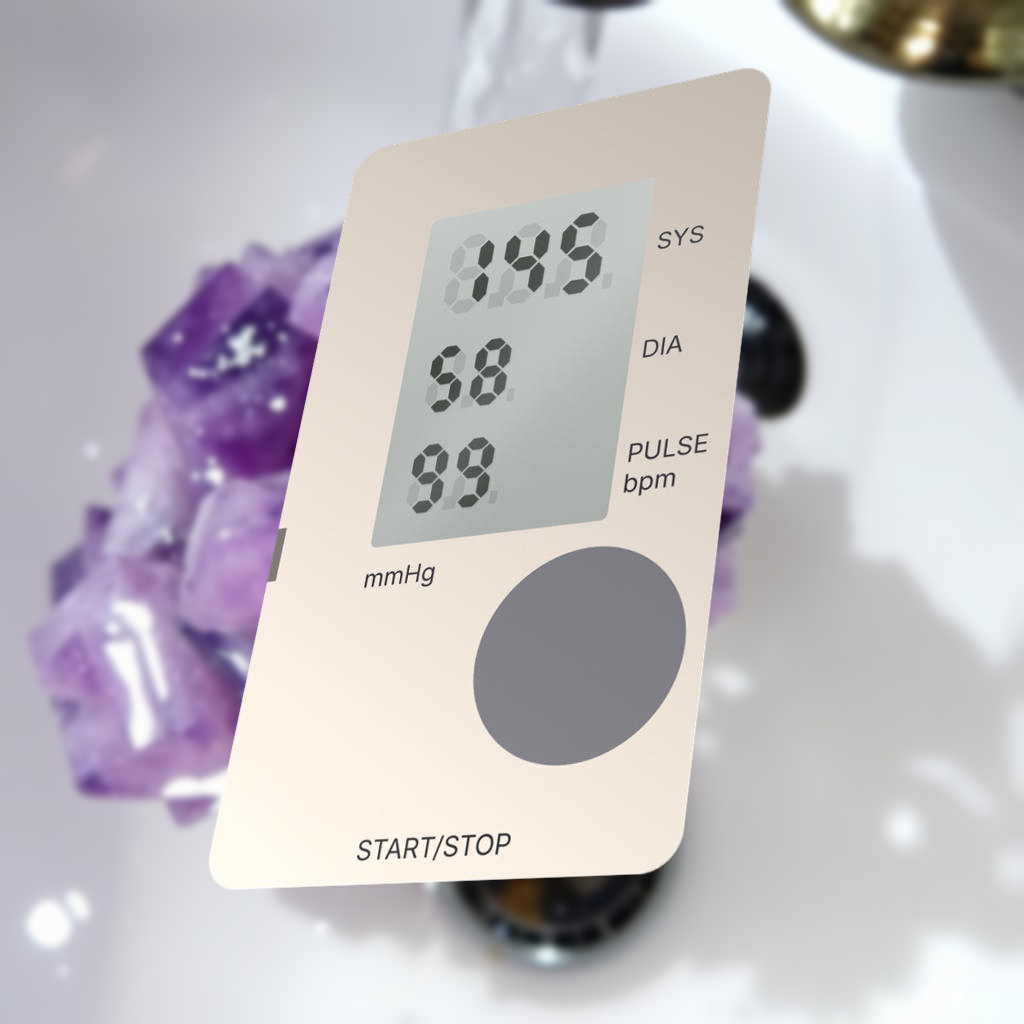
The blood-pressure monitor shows 58 mmHg
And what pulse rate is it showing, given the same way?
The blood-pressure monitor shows 99 bpm
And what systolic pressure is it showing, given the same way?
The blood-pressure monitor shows 145 mmHg
